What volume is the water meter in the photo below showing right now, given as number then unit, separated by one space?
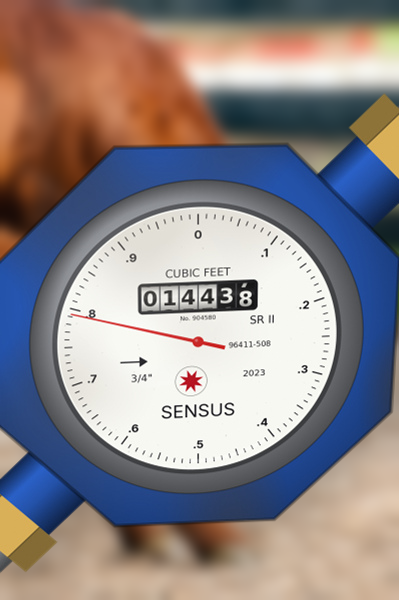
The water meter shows 14437.79 ft³
